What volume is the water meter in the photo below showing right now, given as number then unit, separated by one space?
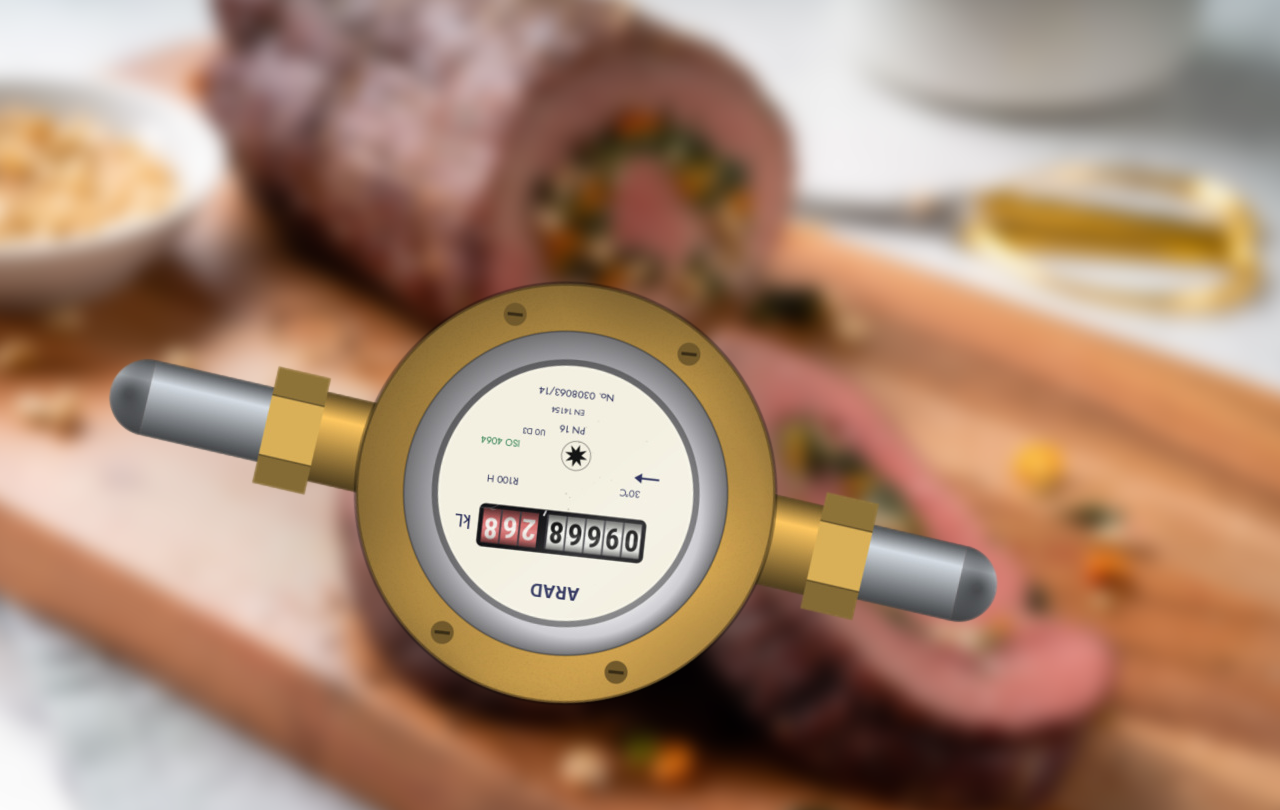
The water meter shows 9668.268 kL
